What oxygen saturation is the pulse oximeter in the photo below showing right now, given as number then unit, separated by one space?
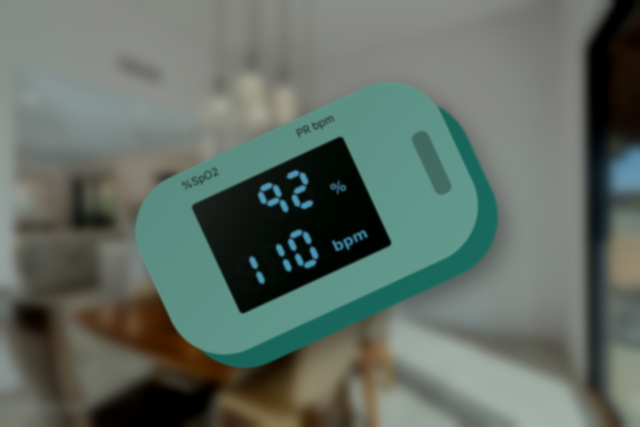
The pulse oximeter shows 92 %
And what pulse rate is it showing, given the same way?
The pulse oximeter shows 110 bpm
